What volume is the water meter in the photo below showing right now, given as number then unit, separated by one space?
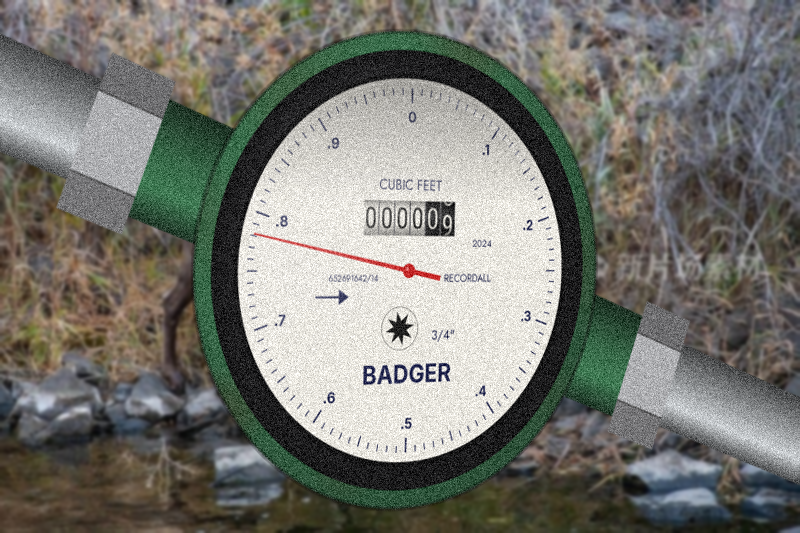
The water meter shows 8.78 ft³
